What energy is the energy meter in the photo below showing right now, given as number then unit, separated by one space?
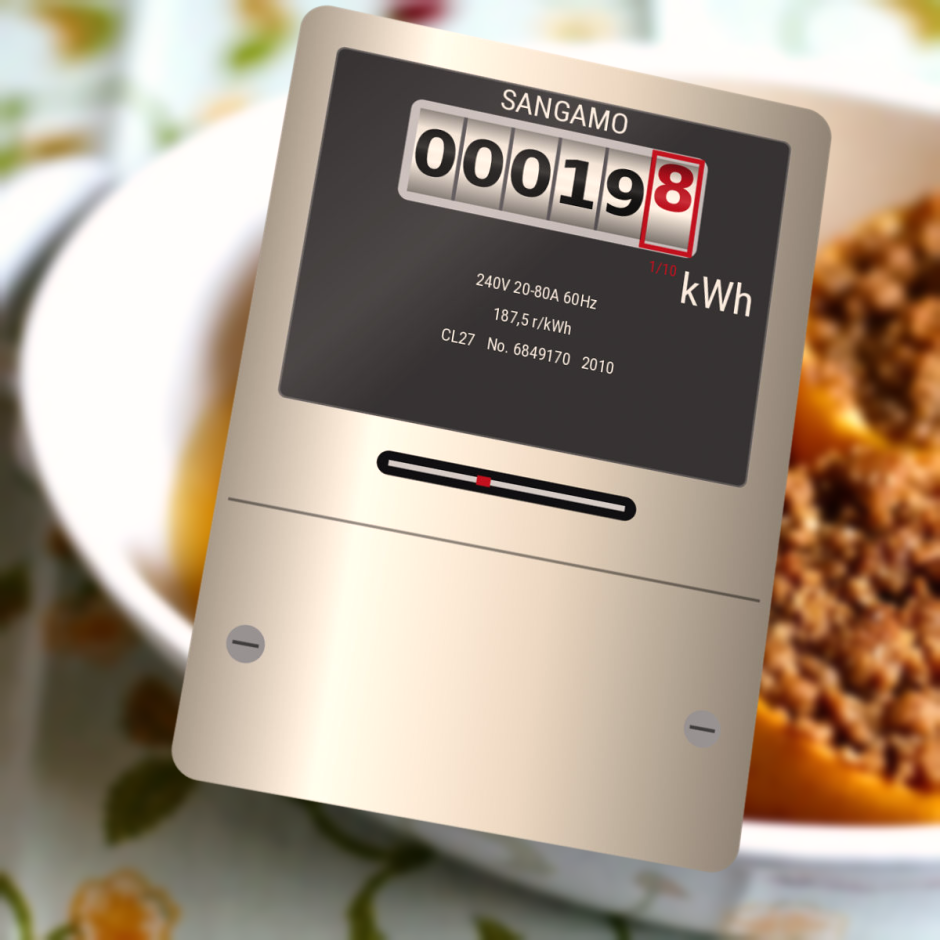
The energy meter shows 19.8 kWh
